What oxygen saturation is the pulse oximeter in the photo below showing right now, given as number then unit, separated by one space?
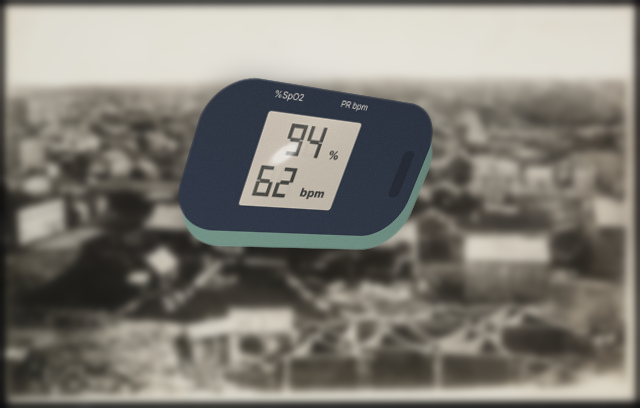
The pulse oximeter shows 94 %
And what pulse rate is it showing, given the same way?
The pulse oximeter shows 62 bpm
